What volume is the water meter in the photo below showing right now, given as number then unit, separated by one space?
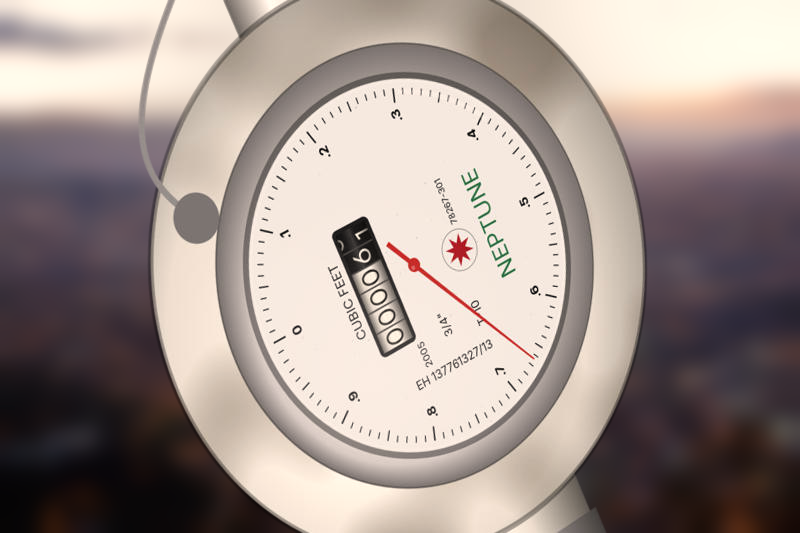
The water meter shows 60.66 ft³
